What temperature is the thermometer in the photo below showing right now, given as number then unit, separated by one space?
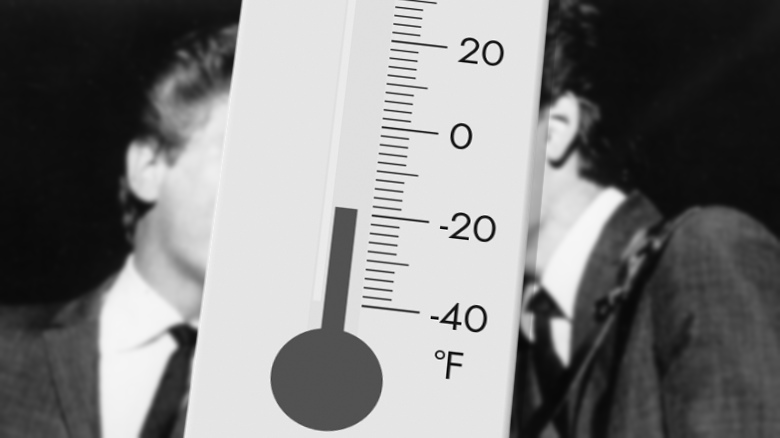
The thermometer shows -19 °F
